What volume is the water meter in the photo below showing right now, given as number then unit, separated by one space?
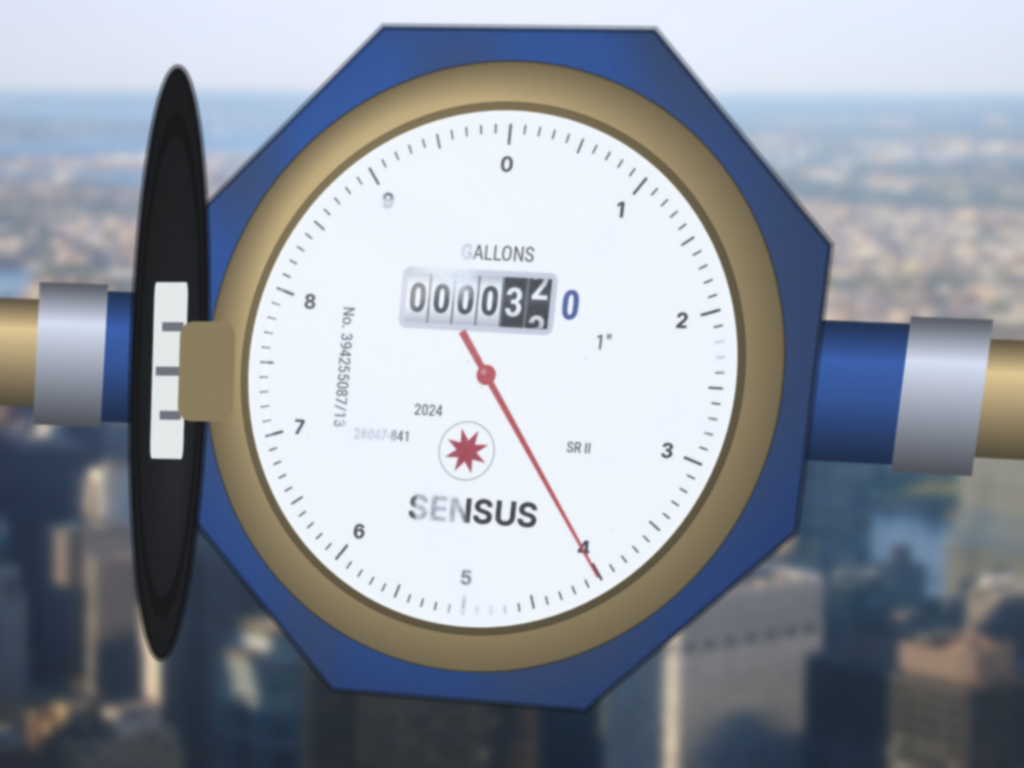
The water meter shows 324.0 gal
